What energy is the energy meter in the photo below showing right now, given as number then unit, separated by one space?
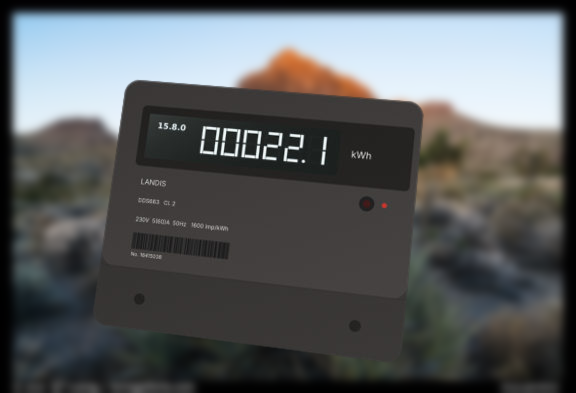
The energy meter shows 22.1 kWh
